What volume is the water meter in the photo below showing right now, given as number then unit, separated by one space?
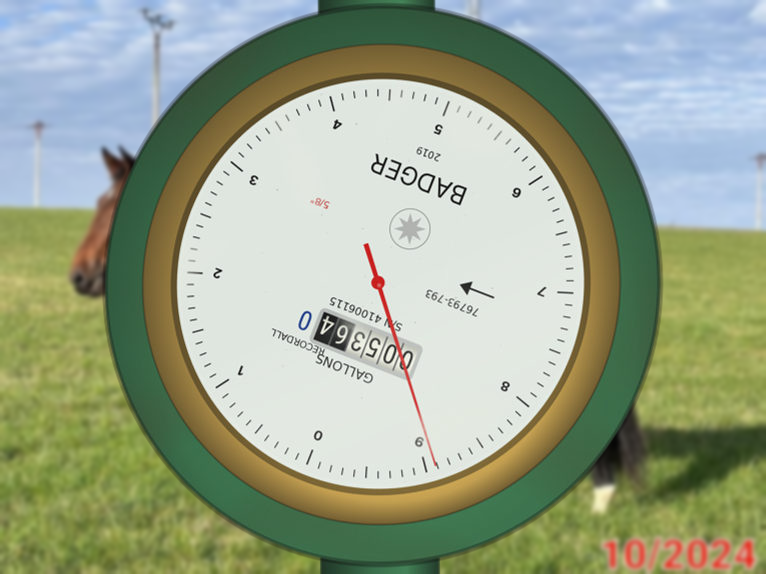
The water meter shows 53638.9 gal
